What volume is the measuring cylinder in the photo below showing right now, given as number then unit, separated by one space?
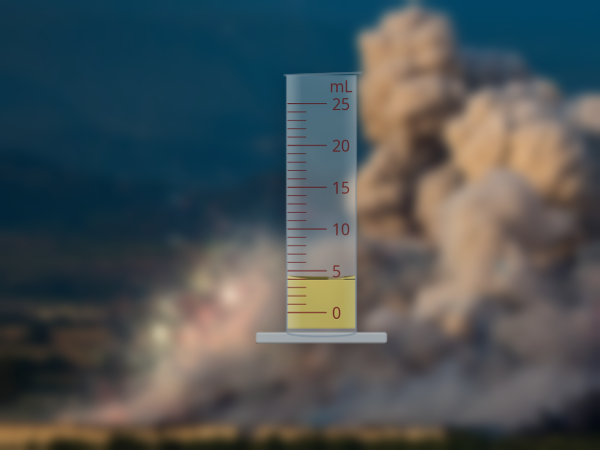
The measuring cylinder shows 4 mL
